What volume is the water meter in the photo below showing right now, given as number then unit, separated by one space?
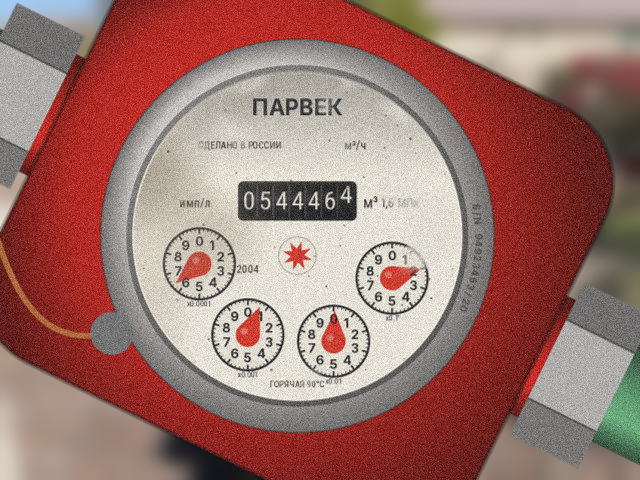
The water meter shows 544464.2006 m³
